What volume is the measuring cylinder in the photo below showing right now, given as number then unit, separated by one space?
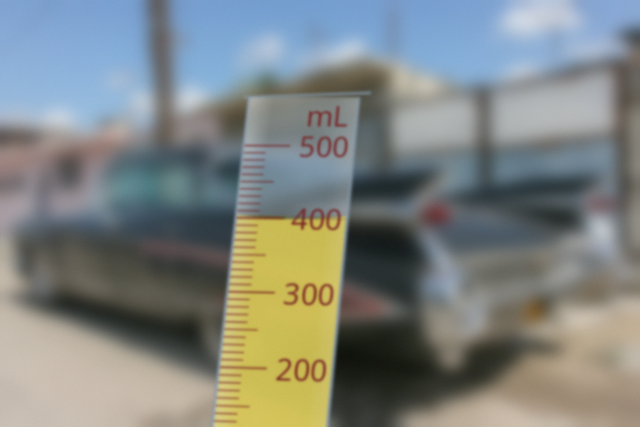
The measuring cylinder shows 400 mL
